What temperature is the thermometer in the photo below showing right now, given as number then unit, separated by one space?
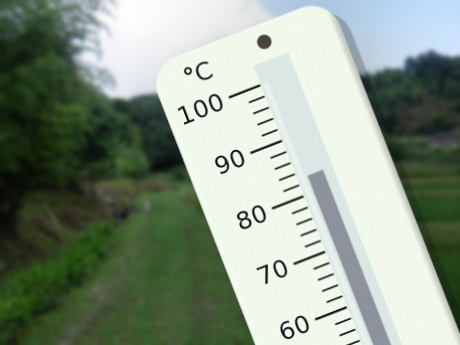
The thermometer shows 83 °C
